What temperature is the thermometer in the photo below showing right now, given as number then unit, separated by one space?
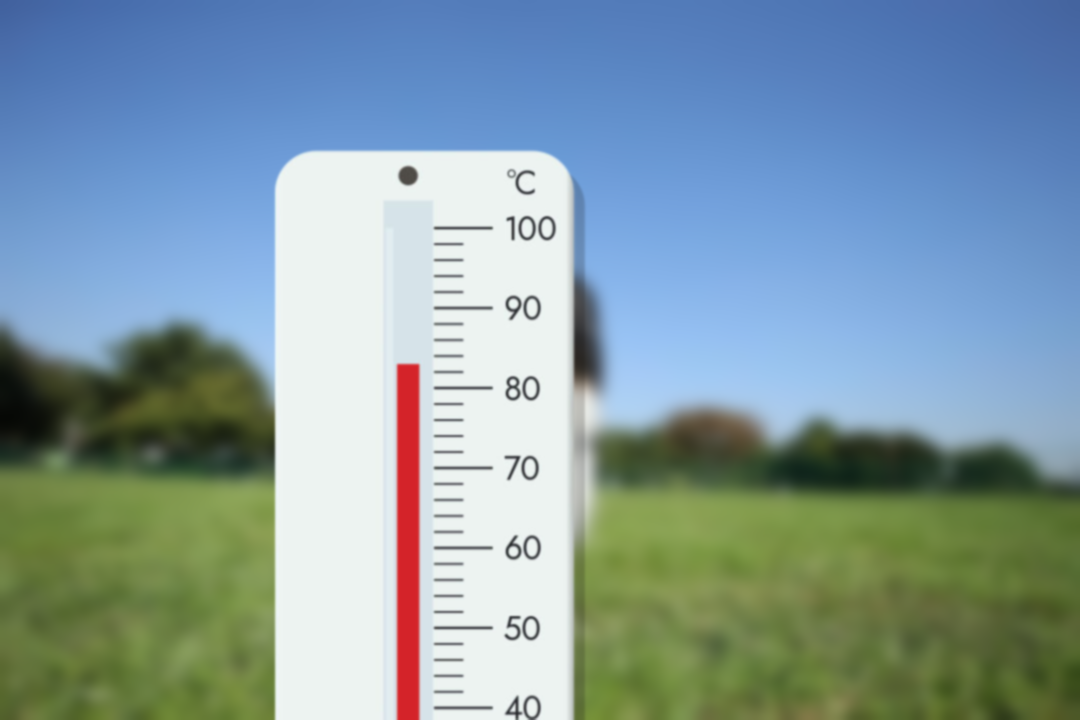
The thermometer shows 83 °C
